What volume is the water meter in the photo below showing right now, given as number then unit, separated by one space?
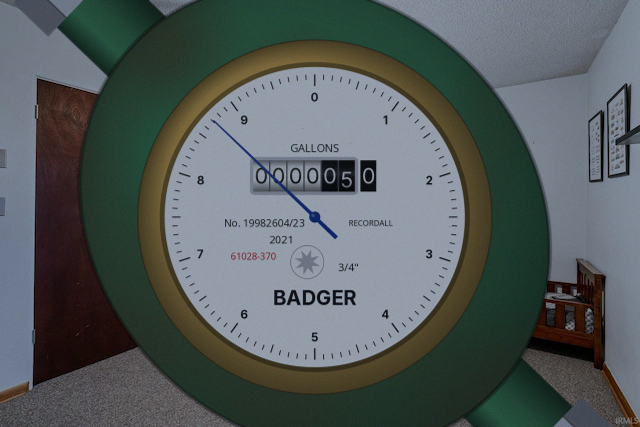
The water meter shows 48.7 gal
